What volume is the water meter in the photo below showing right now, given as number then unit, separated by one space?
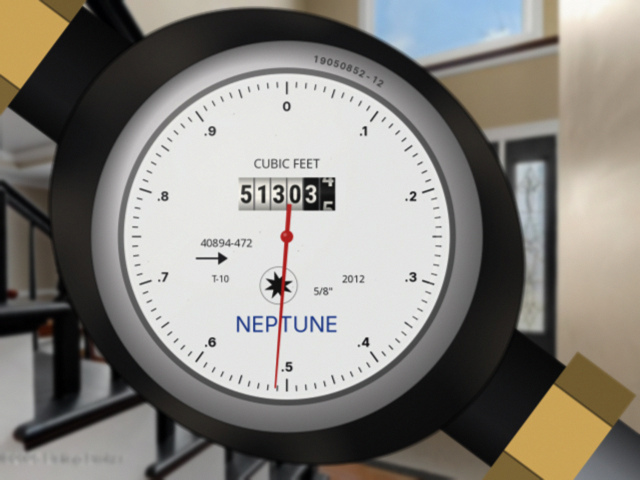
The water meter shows 513034.51 ft³
